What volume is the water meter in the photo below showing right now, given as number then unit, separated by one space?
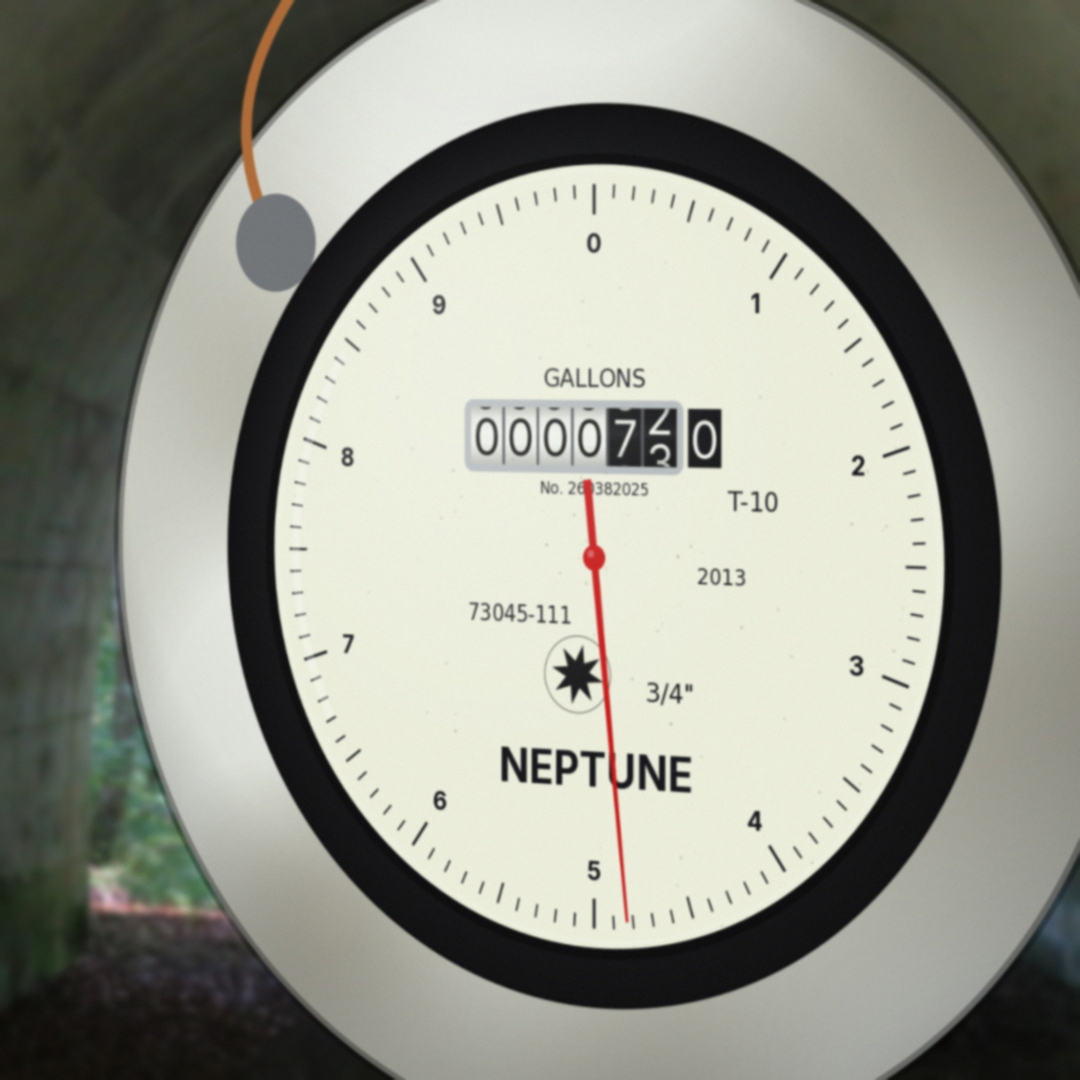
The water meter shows 724.8 gal
